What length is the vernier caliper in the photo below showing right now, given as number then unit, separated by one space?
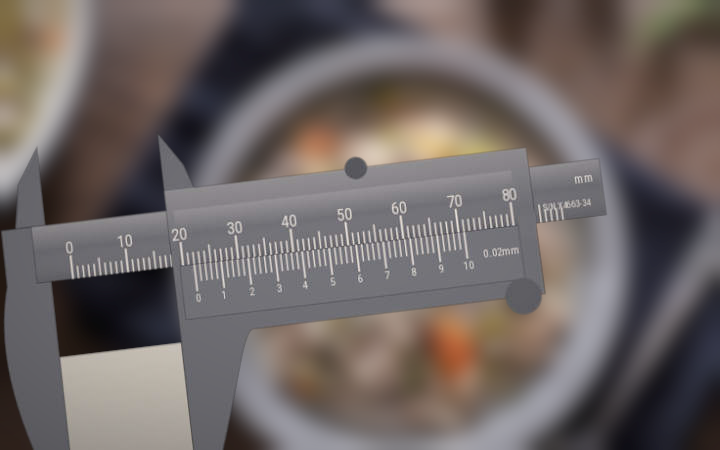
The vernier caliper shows 22.0 mm
